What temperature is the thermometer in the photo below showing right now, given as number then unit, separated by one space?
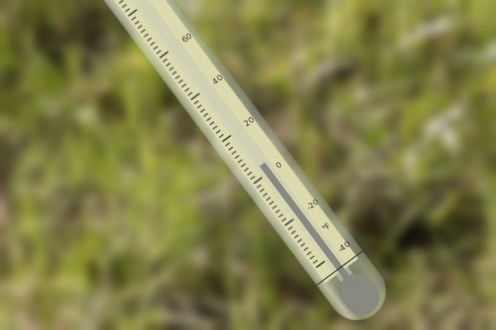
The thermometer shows 4 °F
